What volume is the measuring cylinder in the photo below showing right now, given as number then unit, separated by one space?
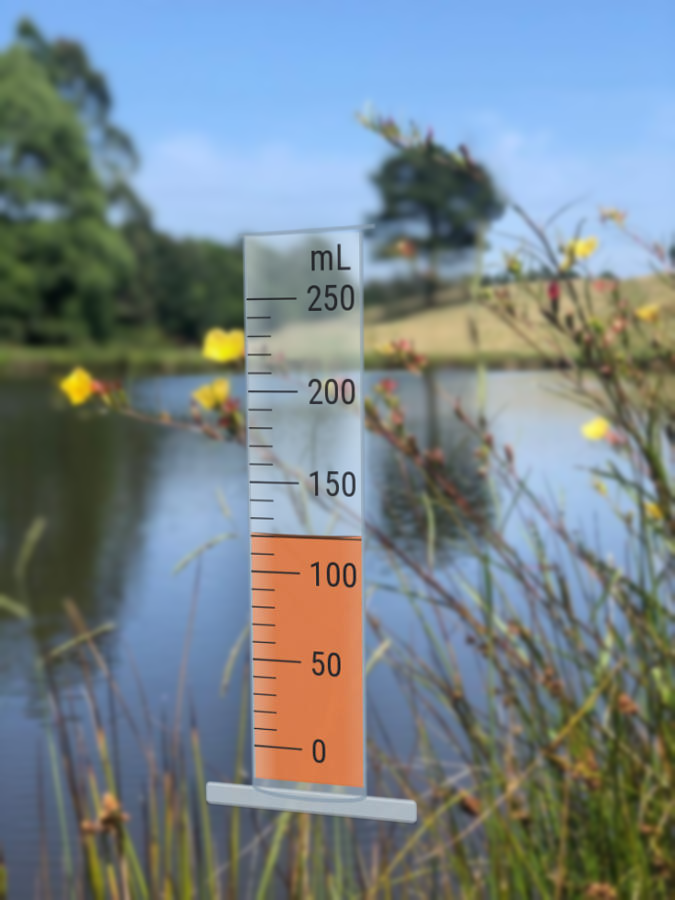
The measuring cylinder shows 120 mL
